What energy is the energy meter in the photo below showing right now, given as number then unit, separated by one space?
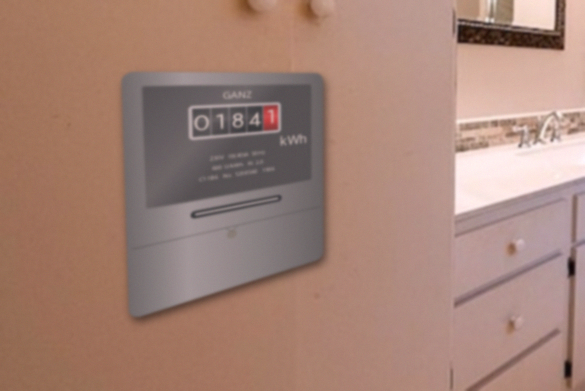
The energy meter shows 184.1 kWh
